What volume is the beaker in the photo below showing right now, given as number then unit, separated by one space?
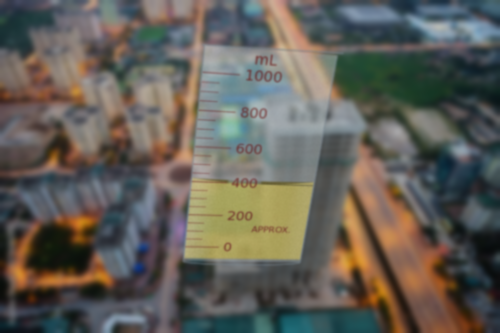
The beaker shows 400 mL
